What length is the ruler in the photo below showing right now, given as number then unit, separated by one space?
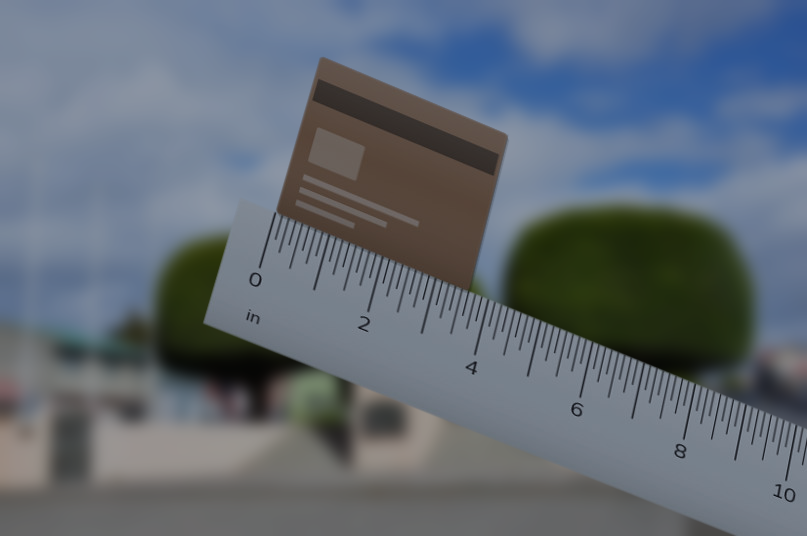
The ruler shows 3.625 in
